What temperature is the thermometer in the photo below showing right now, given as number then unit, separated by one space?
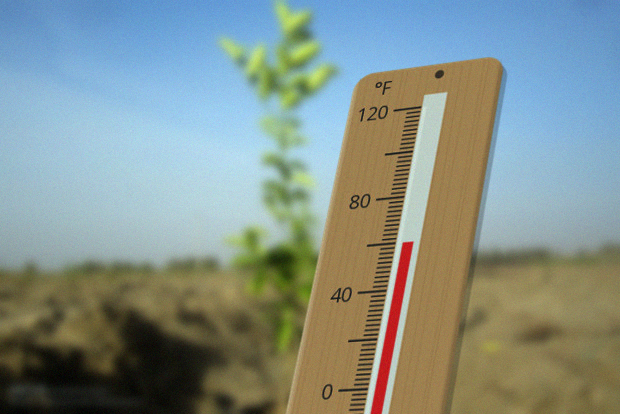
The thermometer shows 60 °F
